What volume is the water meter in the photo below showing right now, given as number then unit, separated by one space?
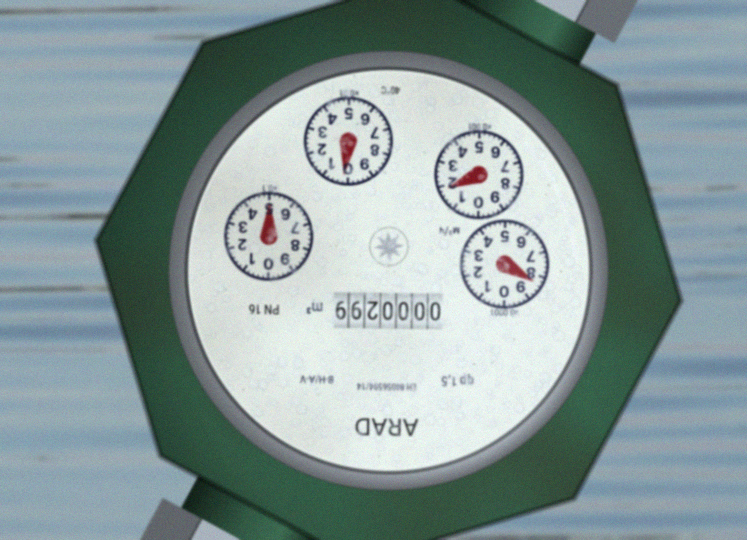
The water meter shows 299.5018 m³
